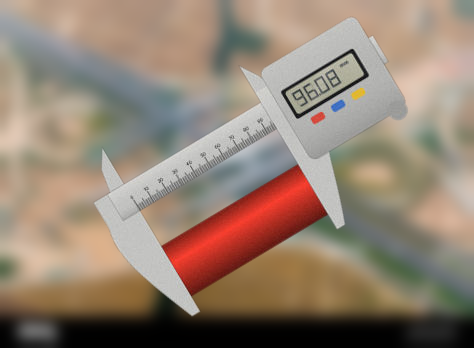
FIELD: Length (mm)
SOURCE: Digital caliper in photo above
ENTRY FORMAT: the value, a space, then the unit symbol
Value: 96.08 mm
